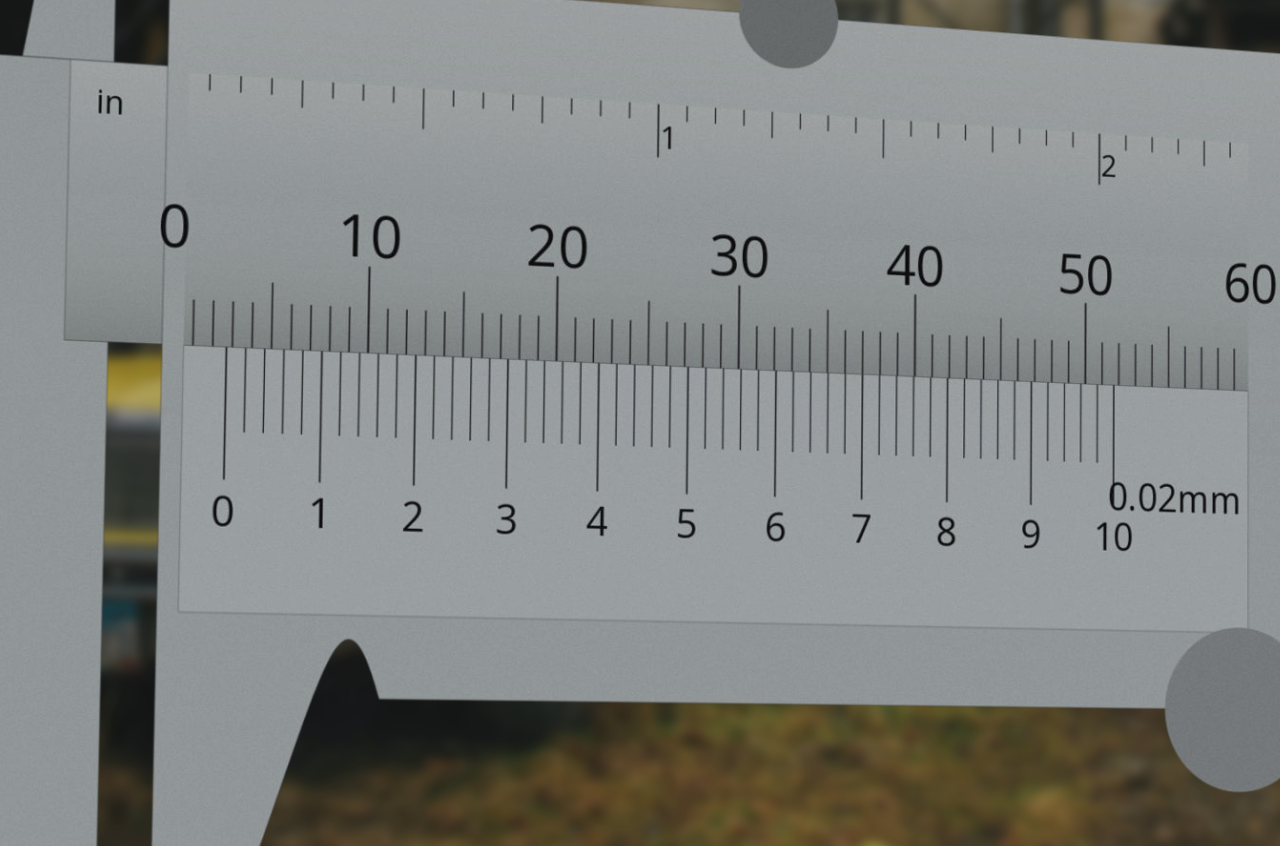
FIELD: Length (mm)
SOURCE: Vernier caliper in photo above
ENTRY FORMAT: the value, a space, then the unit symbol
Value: 2.7 mm
